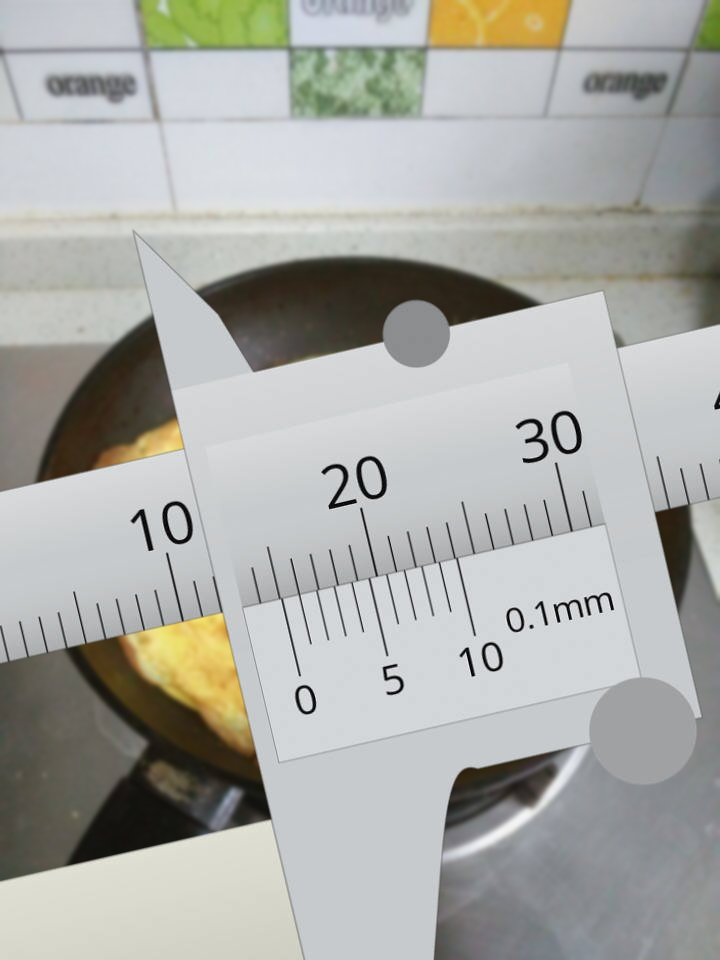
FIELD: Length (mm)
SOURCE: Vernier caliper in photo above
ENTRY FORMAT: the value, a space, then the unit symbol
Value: 15.1 mm
